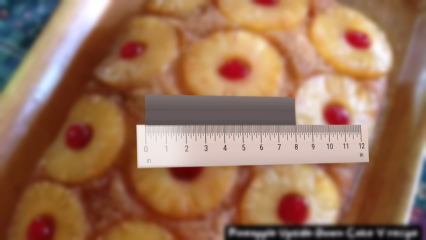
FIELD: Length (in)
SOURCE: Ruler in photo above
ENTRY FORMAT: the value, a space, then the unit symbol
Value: 8 in
